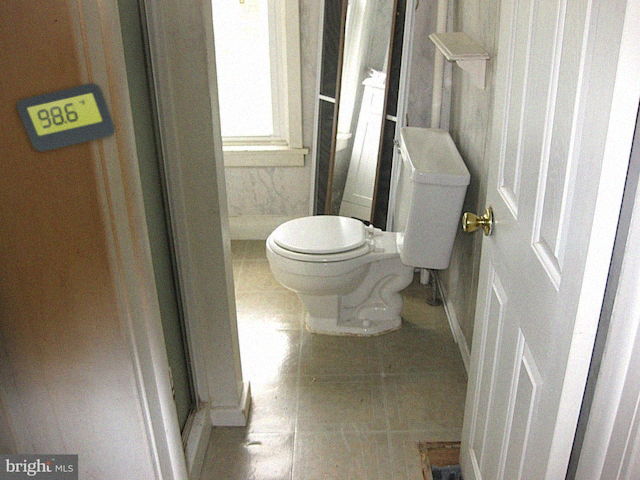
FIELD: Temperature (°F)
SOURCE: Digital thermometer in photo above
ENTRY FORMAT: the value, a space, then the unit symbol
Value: 98.6 °F
